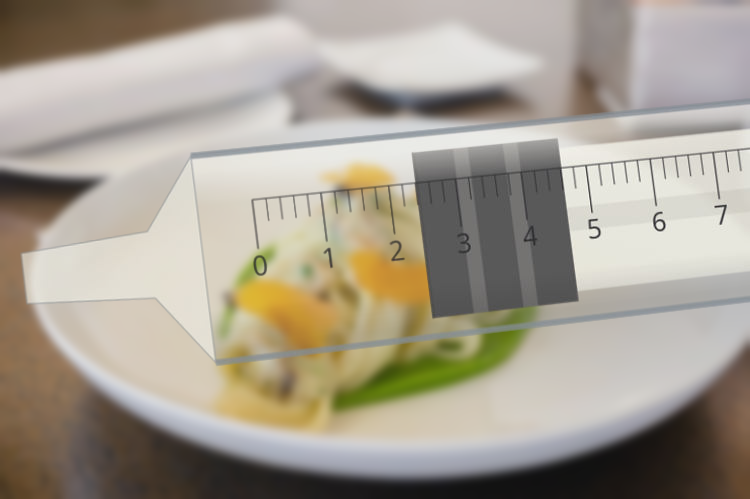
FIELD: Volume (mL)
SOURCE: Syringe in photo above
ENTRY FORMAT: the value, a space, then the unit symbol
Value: 2.4 mL
